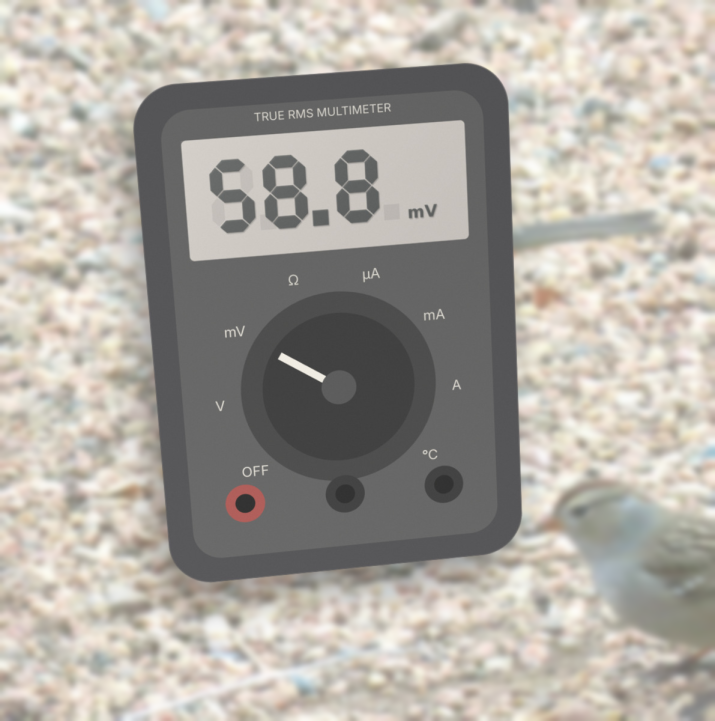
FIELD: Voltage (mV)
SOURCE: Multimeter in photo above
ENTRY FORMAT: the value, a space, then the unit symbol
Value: 58.8 mV
